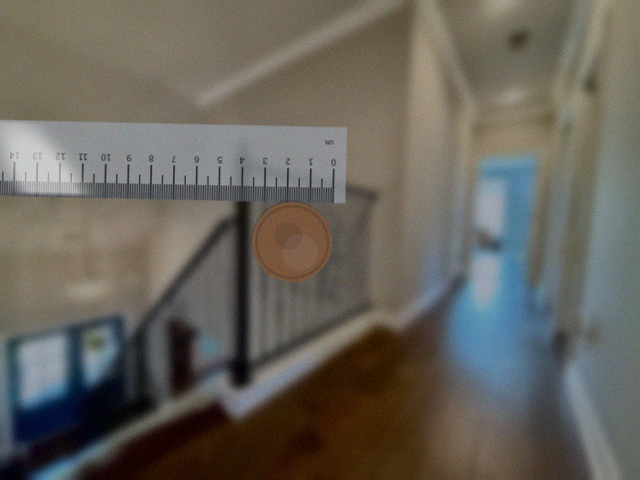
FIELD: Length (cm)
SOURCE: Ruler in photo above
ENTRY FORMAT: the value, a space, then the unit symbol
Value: 3.5 cm
